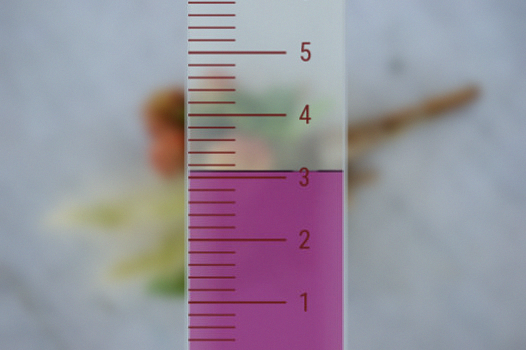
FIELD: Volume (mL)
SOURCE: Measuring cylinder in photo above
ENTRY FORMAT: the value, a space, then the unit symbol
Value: 3.1 mL
